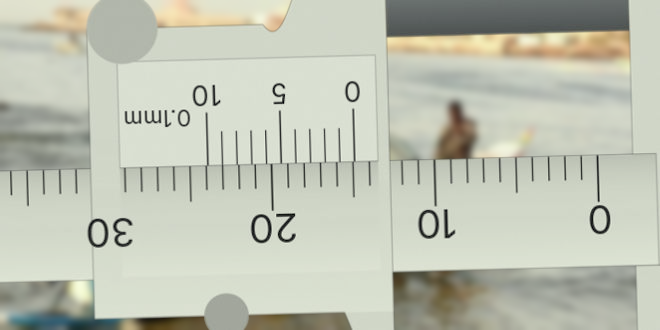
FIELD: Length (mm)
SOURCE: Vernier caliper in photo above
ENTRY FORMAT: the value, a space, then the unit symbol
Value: 14.9 mm
